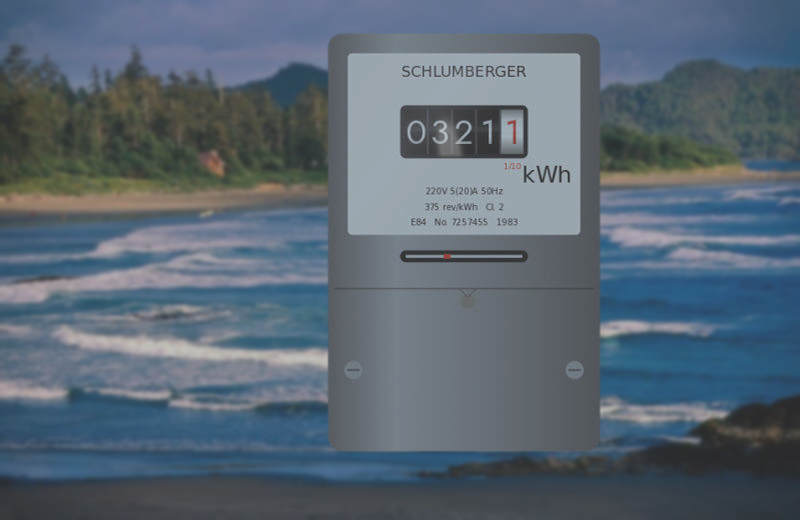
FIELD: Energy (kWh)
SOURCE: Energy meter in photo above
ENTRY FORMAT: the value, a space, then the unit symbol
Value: 321.1 kWh
